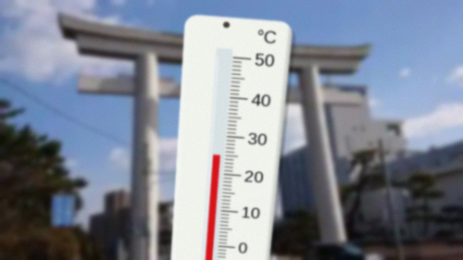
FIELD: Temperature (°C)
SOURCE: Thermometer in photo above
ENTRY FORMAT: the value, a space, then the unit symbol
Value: 25 °C
